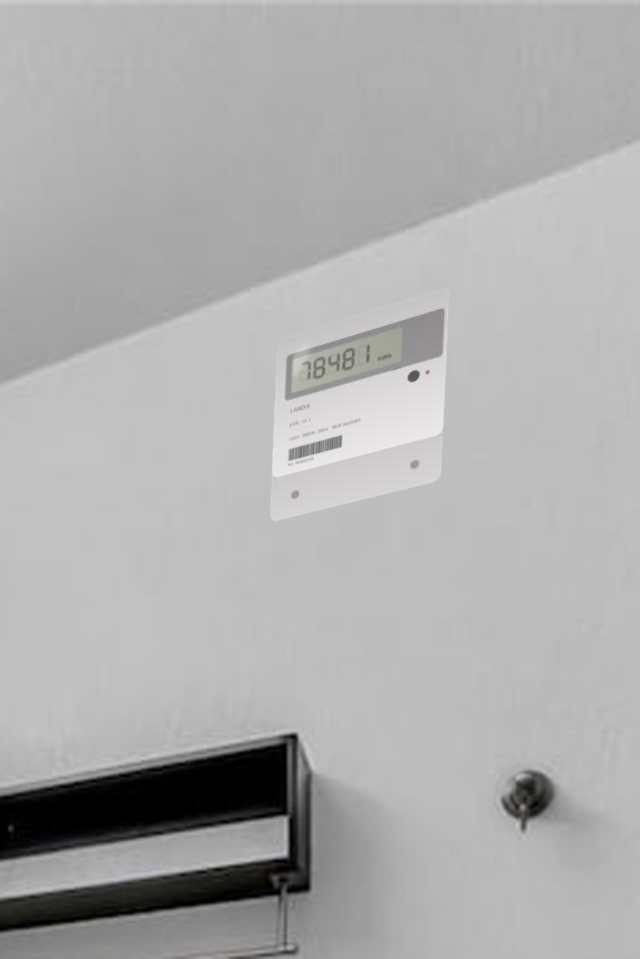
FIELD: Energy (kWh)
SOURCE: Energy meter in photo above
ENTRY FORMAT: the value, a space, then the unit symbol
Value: 78481 kWh
